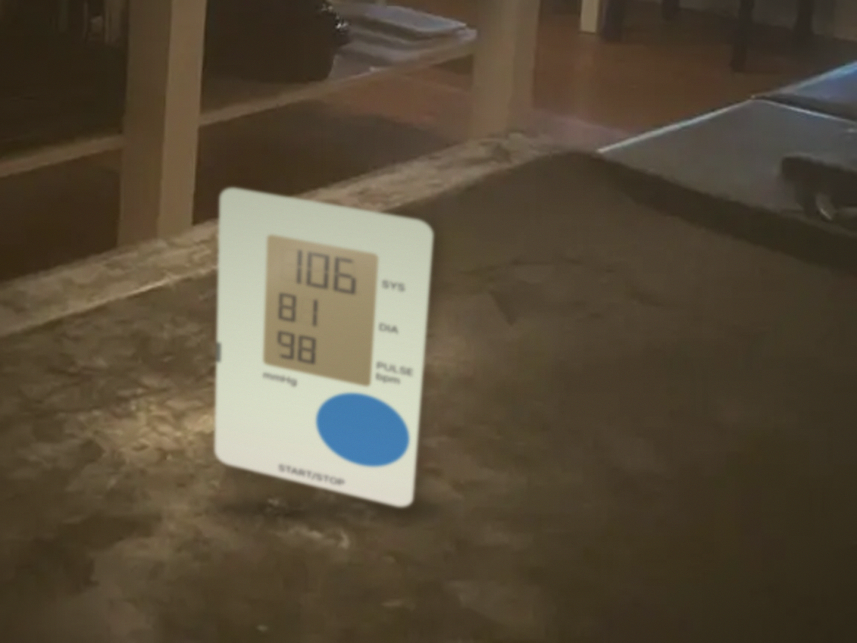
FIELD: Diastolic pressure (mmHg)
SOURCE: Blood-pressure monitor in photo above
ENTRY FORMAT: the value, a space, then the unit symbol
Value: 81 mmHg
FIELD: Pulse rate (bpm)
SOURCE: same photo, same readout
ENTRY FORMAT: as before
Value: 98 bpm
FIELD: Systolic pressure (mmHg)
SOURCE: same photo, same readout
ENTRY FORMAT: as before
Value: 106 mmHg
